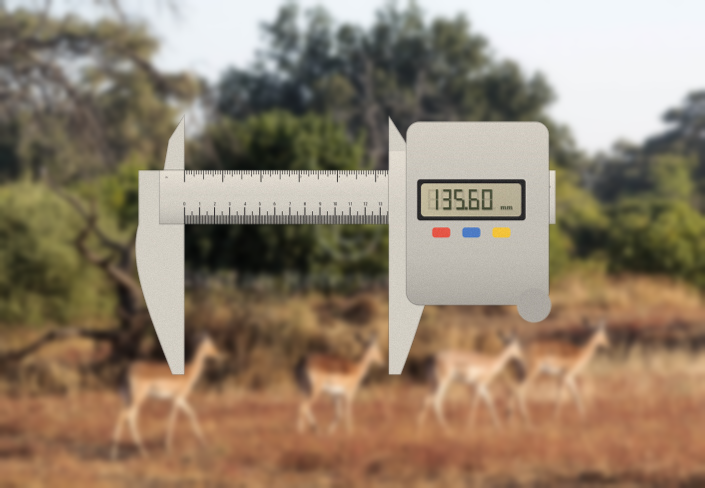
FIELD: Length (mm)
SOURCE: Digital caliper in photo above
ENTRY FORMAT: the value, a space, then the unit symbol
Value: 135.60 mm
